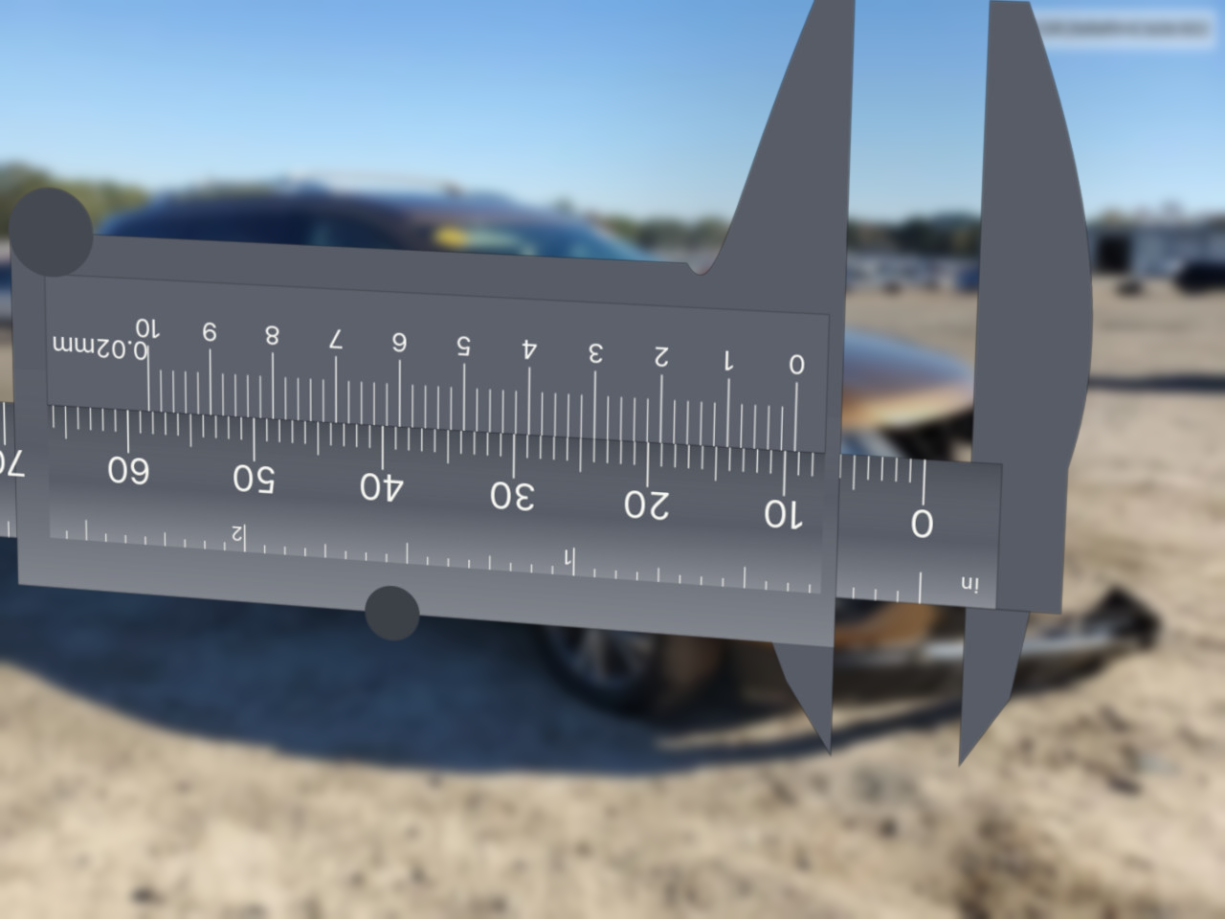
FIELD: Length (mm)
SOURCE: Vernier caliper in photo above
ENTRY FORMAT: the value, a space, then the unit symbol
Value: 9.3 mm
